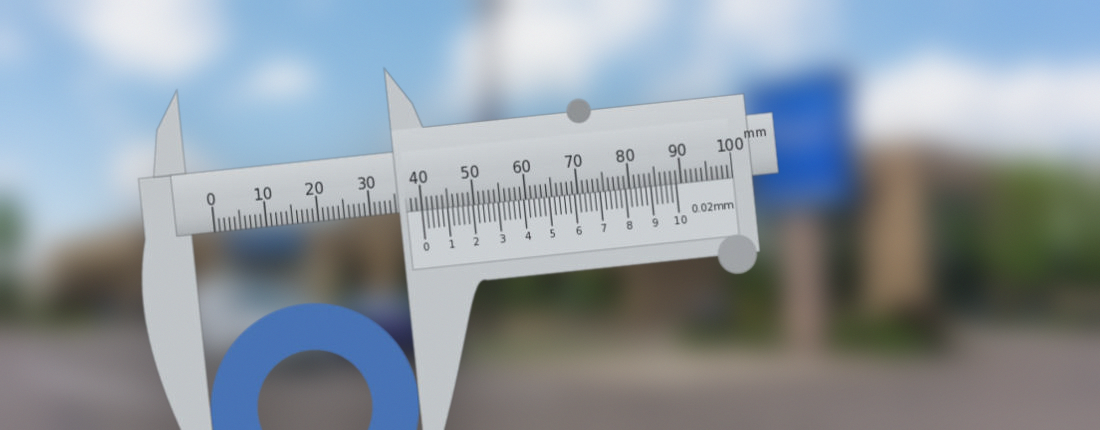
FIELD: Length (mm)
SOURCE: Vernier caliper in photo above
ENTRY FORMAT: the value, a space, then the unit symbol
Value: 40.0 mm
